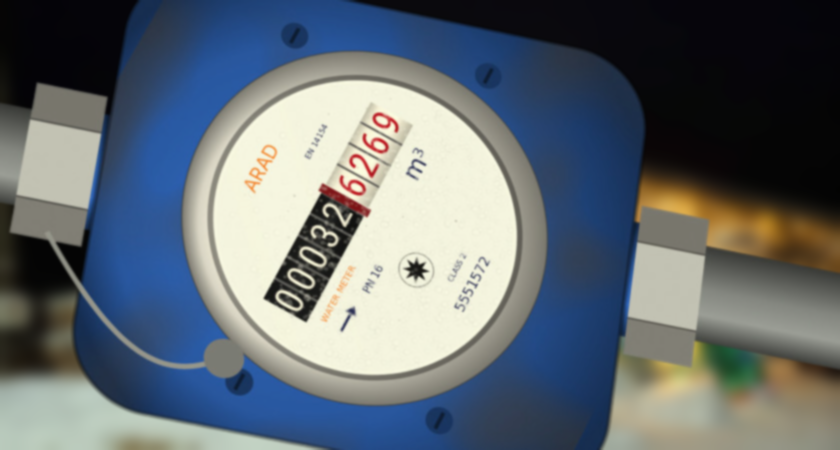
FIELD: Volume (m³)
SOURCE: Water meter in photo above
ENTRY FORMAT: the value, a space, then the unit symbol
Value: 32.6269 m³
